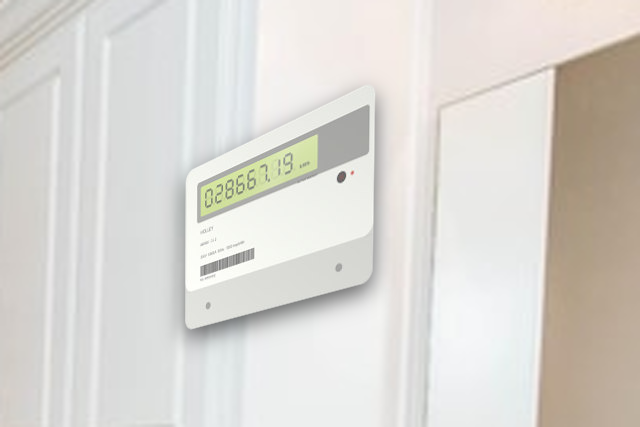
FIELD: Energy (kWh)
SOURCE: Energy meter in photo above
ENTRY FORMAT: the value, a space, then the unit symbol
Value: 28667.19 kWh
